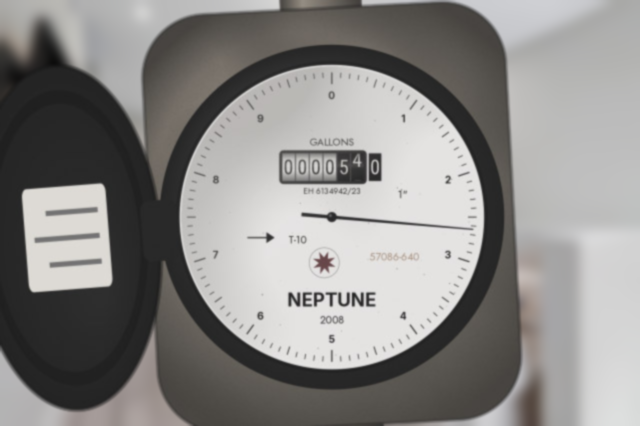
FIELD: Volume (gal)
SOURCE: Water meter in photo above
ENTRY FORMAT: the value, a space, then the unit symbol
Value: 542.6 gal
